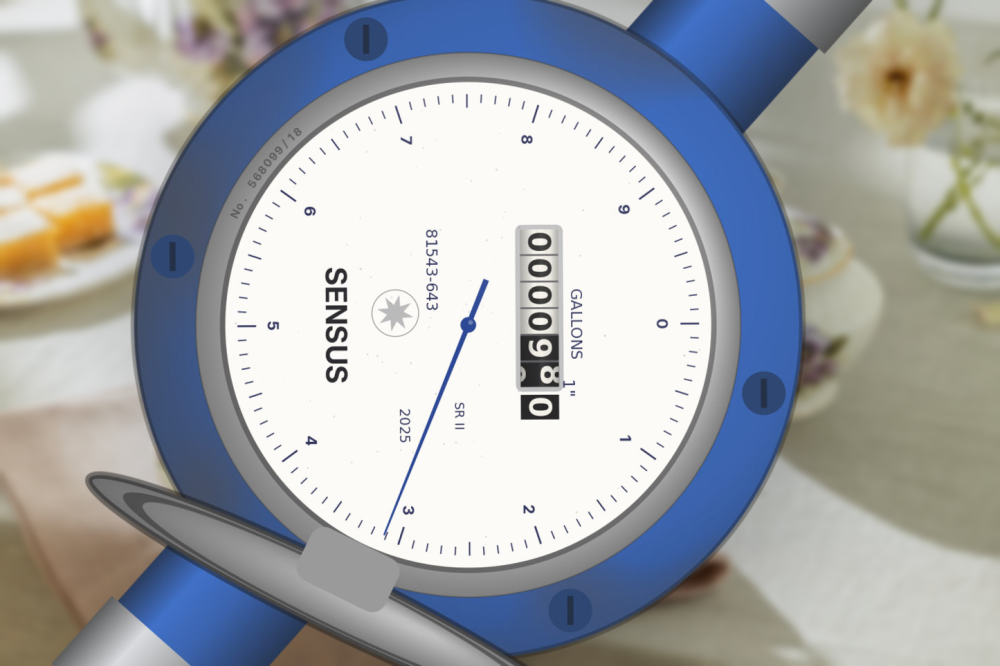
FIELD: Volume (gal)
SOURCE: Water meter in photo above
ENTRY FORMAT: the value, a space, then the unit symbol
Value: 983.1 gal
